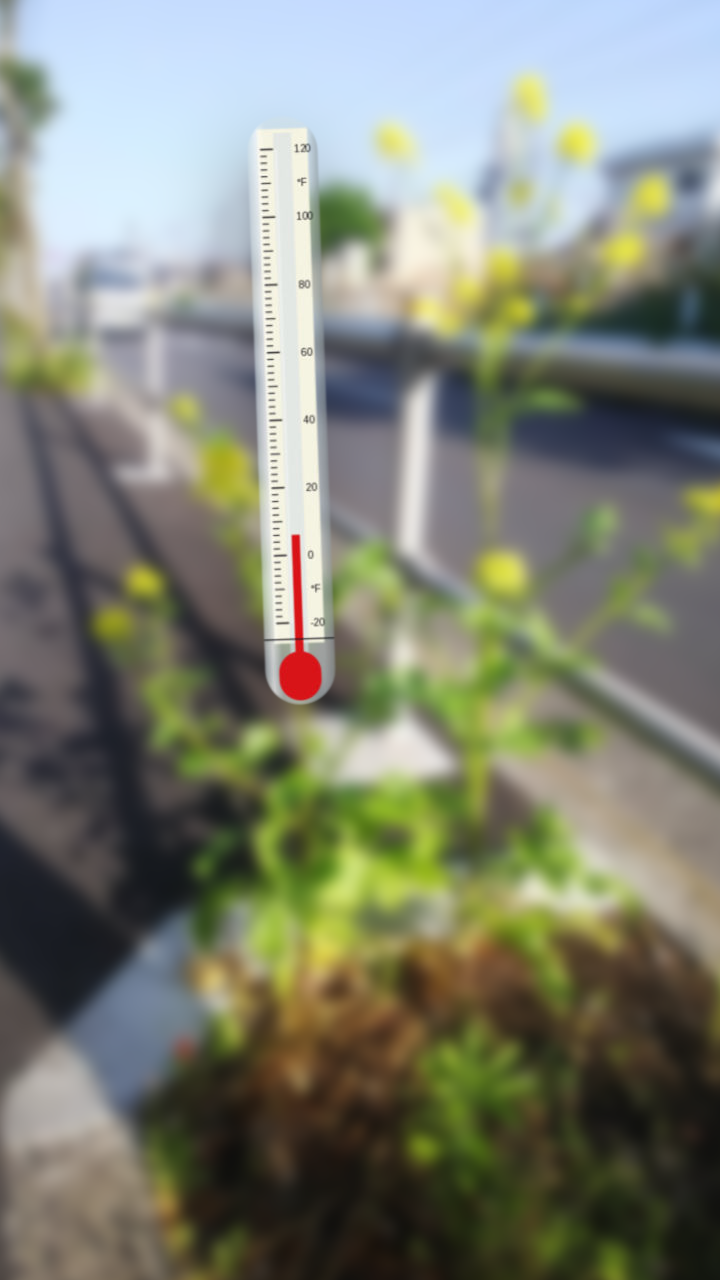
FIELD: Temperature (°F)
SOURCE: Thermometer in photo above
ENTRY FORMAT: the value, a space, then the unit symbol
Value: 6 °F
